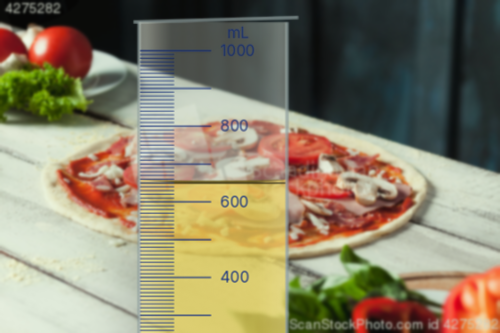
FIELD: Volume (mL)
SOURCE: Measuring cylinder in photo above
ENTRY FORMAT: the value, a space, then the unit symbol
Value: 650 mL
